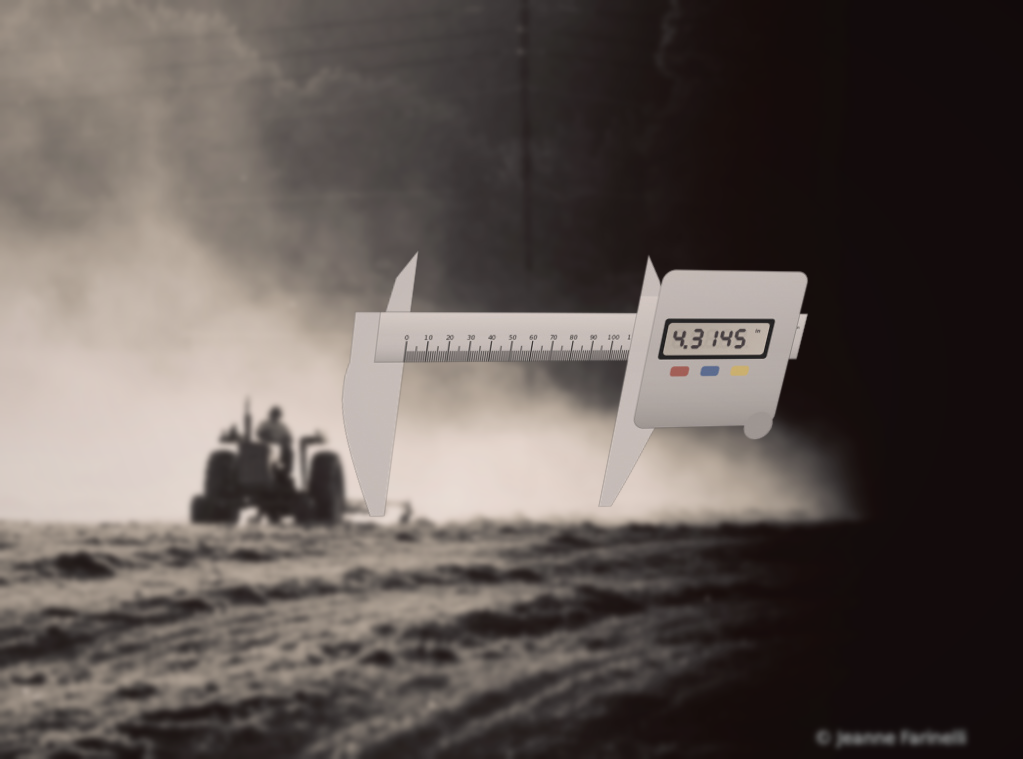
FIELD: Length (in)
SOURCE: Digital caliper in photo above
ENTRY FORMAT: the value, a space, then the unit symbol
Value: 4.3145 in
